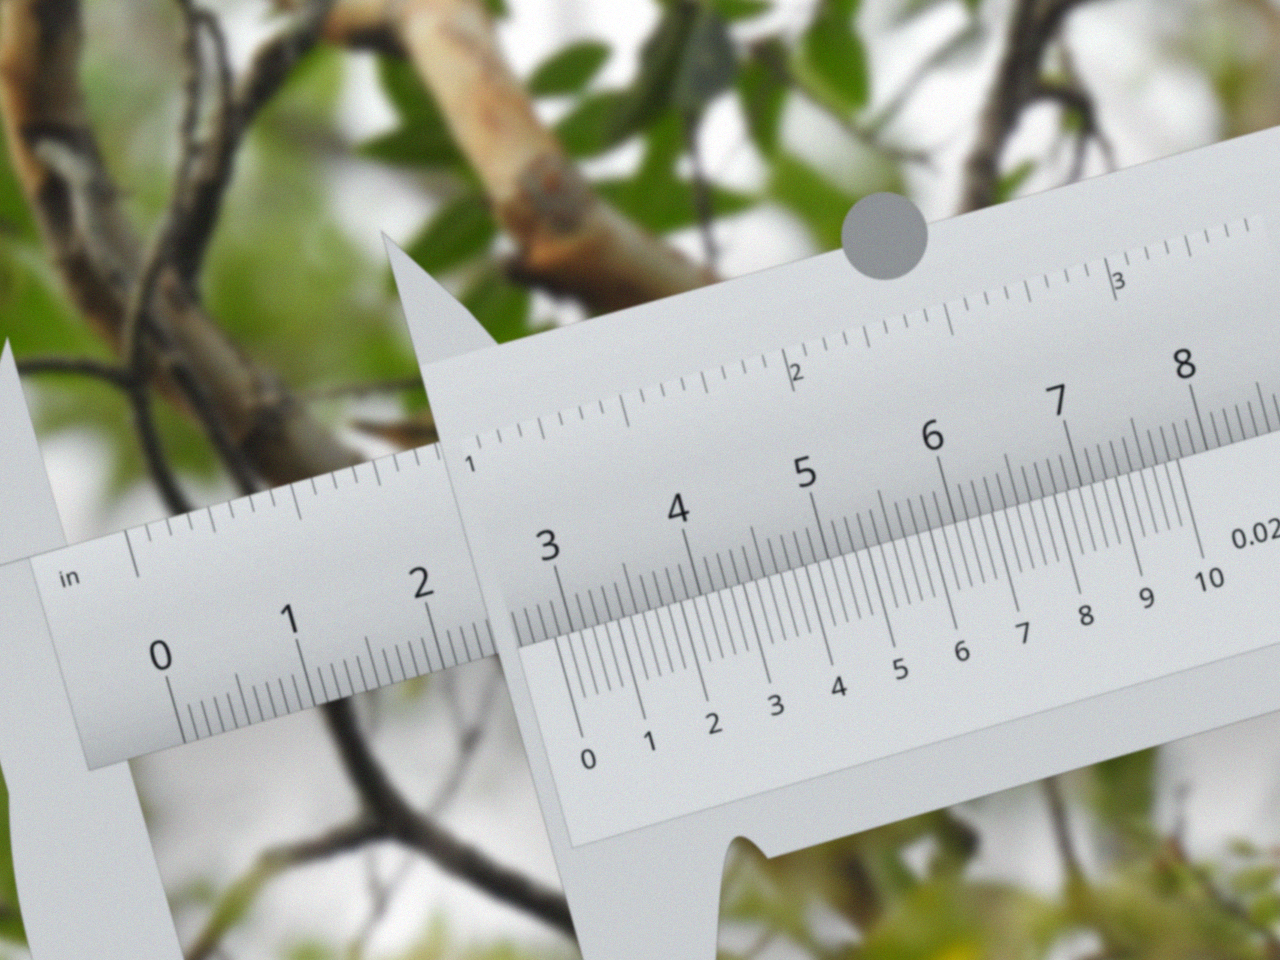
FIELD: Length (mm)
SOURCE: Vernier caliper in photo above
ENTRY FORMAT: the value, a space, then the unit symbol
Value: 28.6 mm
